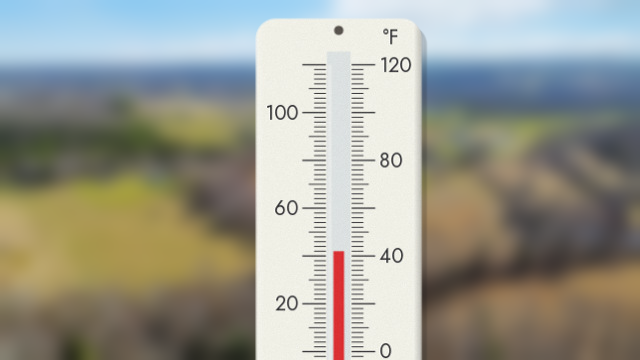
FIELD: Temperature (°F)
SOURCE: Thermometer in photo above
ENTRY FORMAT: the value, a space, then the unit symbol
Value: 42 °F
